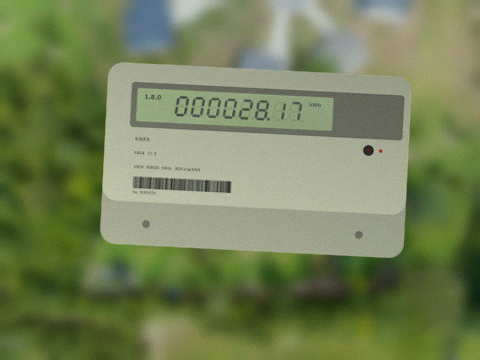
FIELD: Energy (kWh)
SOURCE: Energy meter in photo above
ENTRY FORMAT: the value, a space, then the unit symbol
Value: 28.17 kWh
